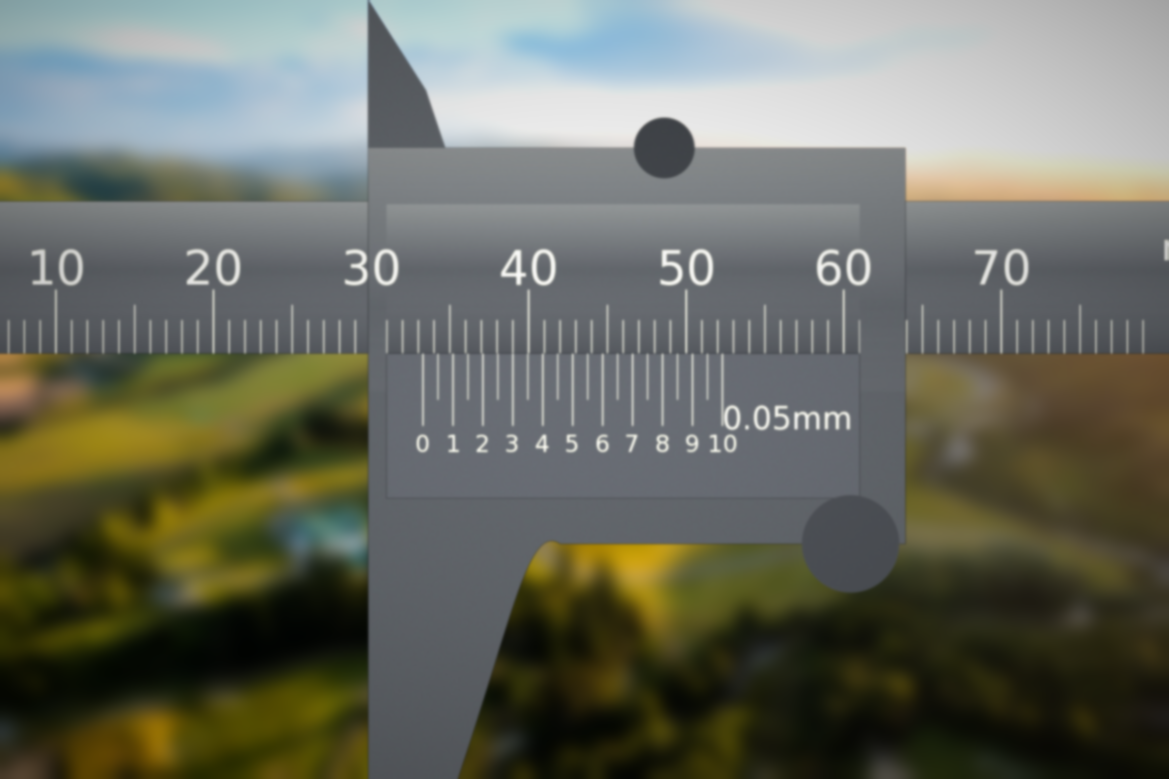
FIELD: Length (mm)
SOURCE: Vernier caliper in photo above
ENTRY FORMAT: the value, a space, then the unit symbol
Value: 33.3 mm
